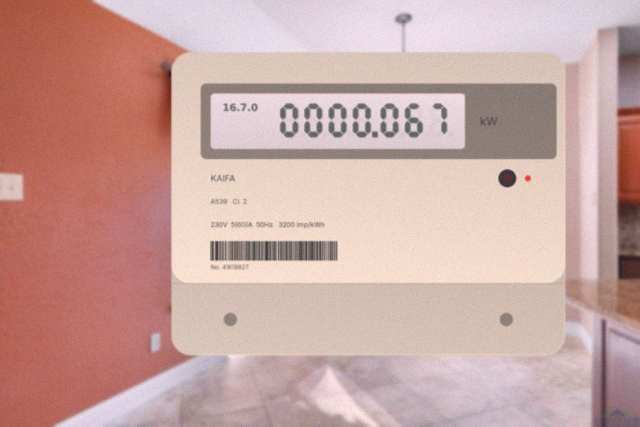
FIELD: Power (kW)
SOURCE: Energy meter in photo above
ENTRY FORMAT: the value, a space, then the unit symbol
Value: 0.067 kW
